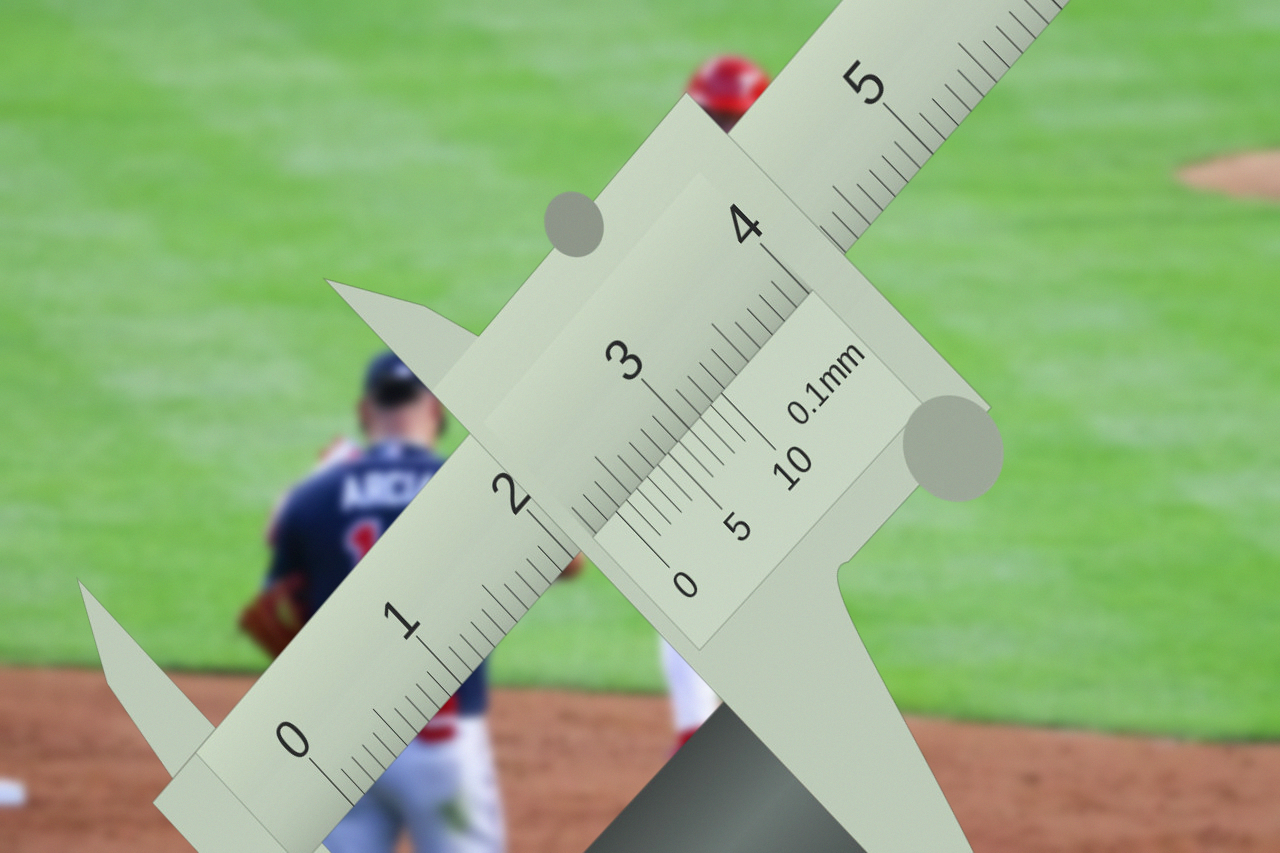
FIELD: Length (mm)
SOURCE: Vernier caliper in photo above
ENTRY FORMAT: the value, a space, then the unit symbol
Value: 23.7 mm
